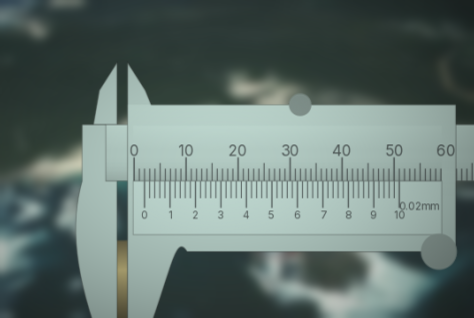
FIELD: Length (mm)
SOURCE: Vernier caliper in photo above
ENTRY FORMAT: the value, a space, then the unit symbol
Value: 2.0 mm
